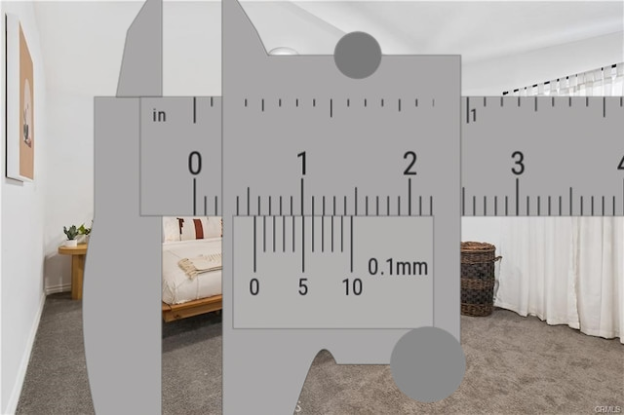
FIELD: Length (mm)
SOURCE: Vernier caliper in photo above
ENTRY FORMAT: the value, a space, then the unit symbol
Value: 5.6 mm
